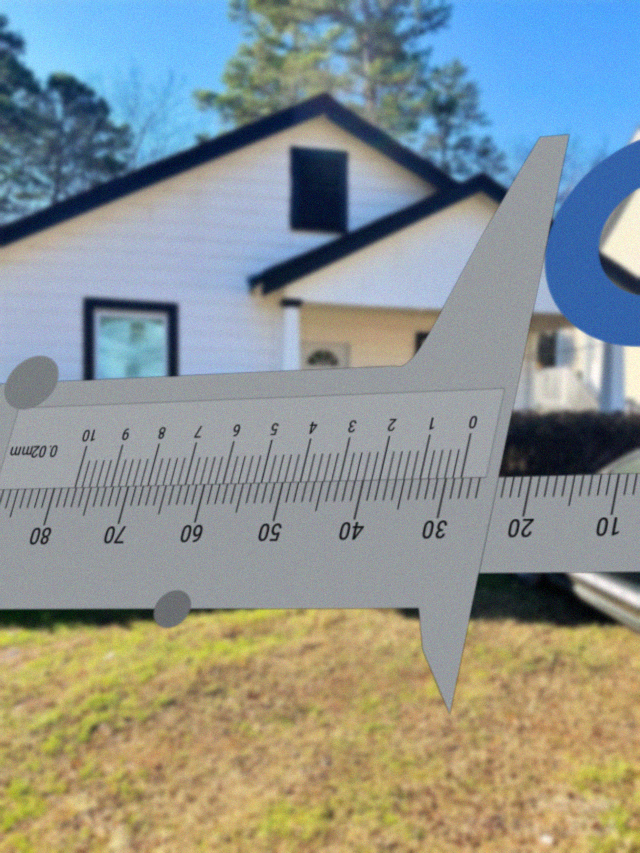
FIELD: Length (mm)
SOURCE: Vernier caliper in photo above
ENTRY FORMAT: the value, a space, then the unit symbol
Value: 28.2 mm
